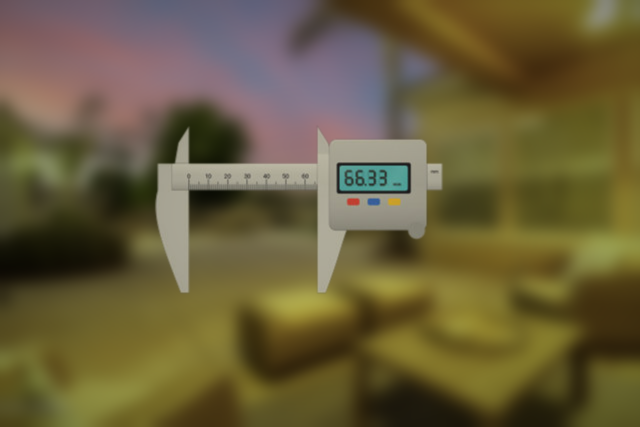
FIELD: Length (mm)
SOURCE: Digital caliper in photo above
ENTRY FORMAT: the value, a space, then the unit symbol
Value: 66.33 mm
